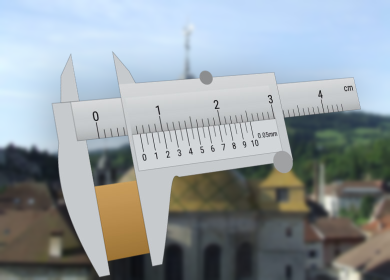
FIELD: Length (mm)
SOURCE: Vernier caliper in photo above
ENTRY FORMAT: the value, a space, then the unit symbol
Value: 6.4 mm
